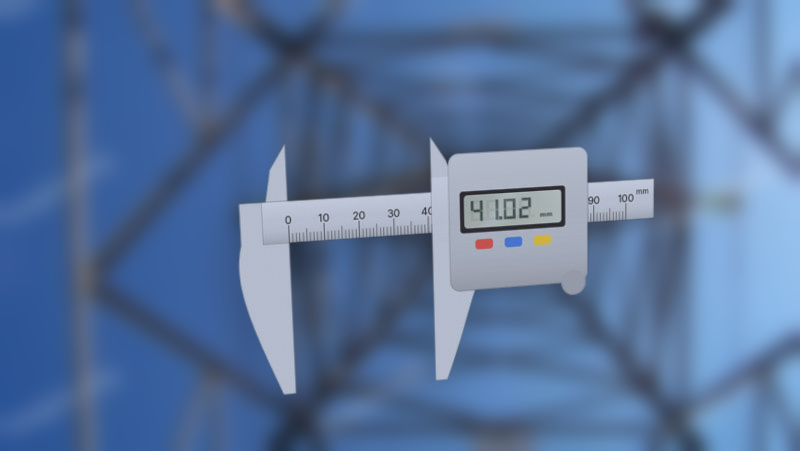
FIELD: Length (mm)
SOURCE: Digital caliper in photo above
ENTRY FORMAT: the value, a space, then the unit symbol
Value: 41.02 mm
